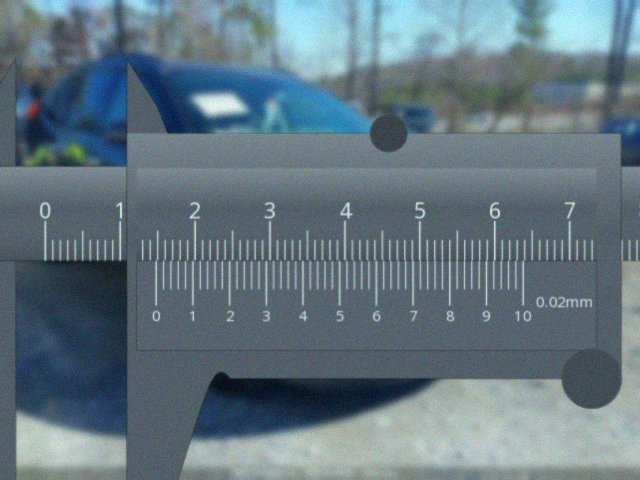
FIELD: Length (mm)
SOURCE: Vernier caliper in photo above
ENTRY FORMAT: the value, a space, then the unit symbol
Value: 14.8 mm
